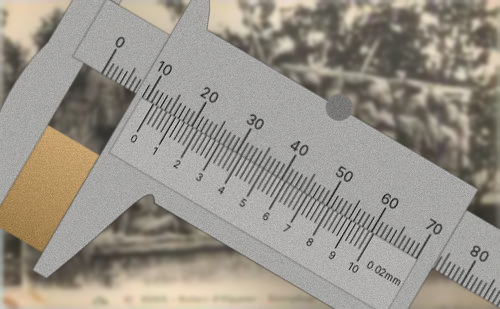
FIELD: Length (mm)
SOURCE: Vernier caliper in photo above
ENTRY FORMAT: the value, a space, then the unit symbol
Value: 11.5 mm
